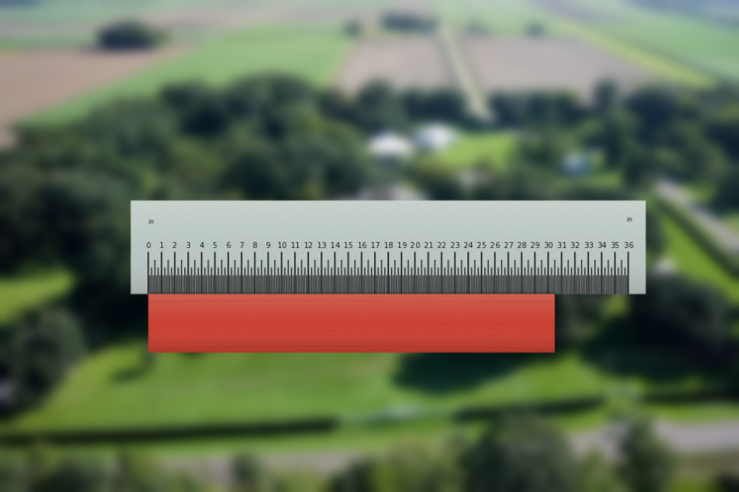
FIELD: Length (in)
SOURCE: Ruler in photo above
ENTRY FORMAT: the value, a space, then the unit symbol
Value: 30.5 in
